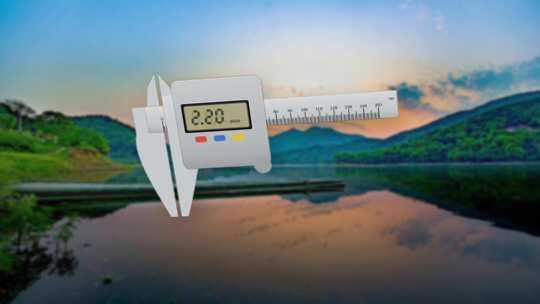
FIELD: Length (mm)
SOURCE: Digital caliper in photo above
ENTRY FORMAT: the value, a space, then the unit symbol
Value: 2.20 mm
